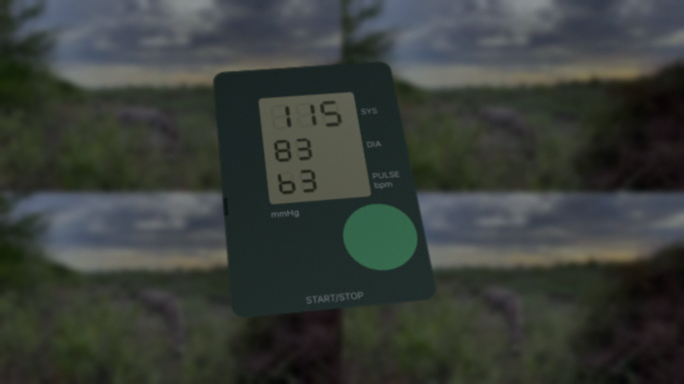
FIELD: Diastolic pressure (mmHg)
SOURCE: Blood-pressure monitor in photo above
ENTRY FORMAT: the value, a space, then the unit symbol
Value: 83 mmHg
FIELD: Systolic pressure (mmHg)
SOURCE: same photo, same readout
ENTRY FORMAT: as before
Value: 115 mmHg
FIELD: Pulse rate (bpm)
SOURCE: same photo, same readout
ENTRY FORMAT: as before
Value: 63 bpm
